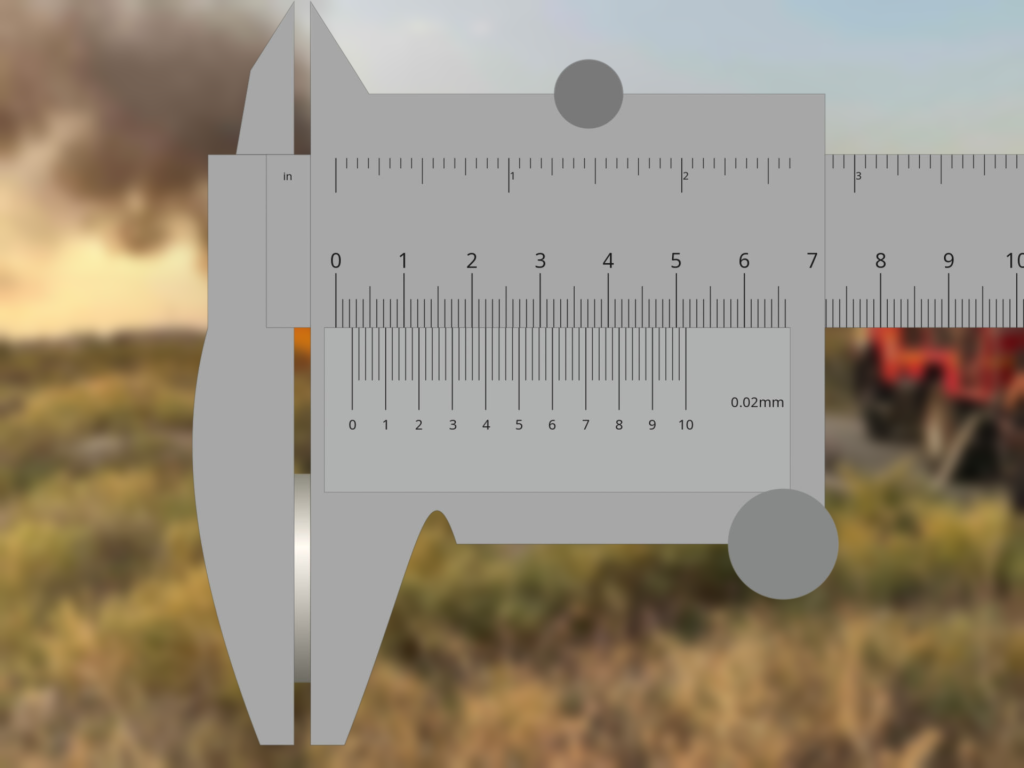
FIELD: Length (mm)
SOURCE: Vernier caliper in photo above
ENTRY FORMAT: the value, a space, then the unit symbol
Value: 2.4 mm
